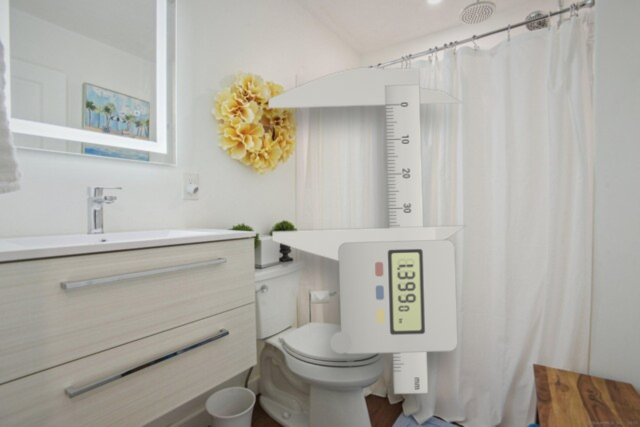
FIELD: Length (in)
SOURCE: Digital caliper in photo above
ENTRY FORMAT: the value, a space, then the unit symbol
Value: 1.3990 in
